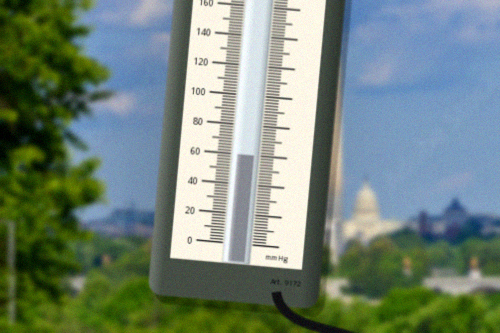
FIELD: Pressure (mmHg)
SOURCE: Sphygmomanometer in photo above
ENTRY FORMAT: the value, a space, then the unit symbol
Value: 60 mmHg
